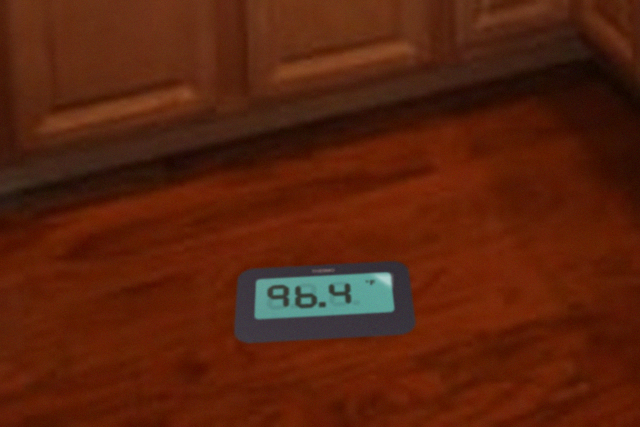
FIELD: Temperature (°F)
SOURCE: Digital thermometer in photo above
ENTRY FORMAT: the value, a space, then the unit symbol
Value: 96.4 °F
